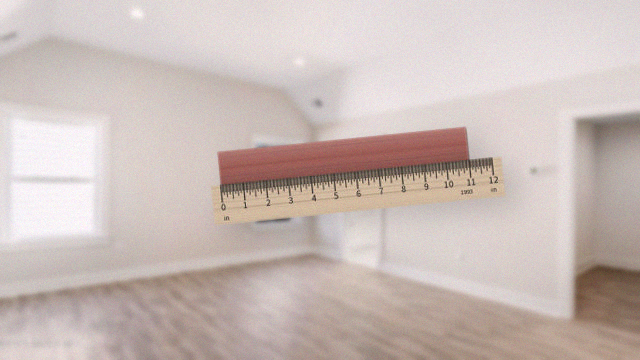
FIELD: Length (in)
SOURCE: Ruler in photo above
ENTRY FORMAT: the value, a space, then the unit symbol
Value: 11 in
